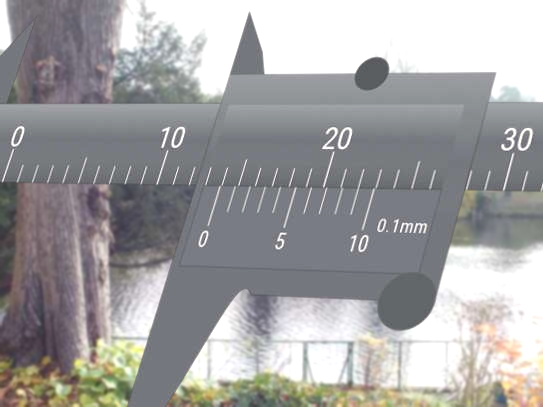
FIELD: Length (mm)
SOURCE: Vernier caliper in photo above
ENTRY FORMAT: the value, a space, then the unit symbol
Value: 13.9 mm
